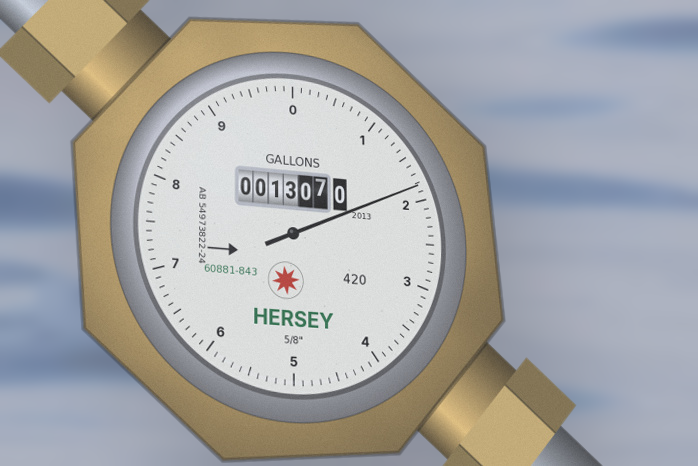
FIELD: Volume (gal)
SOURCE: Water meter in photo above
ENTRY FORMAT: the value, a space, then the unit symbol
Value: 13071.8 gal
